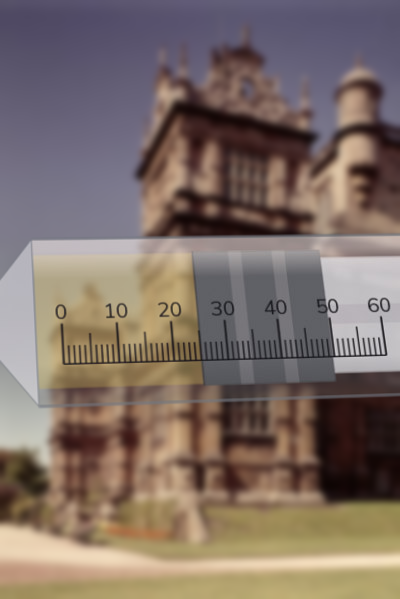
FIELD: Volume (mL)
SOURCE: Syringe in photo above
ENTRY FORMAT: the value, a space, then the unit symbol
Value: 25 mL
